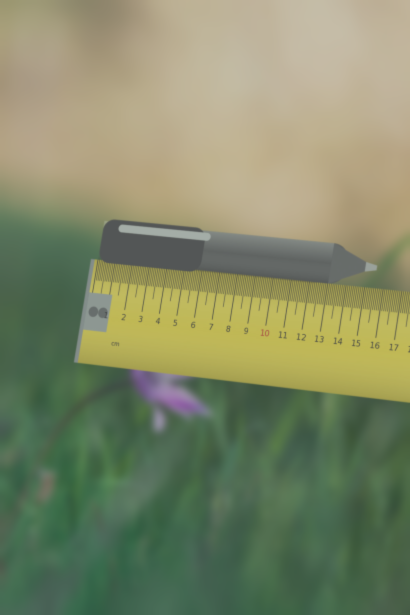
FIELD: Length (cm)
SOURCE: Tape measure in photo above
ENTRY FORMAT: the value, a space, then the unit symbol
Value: 15.5 cm
